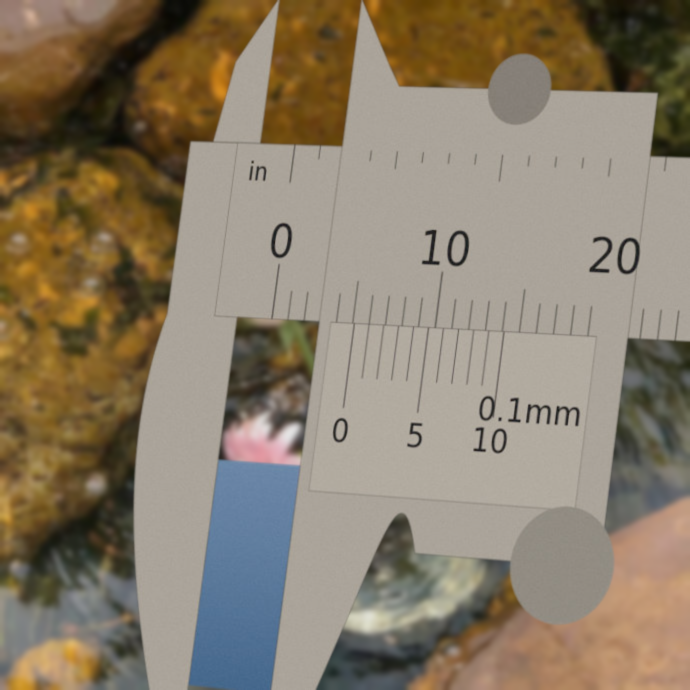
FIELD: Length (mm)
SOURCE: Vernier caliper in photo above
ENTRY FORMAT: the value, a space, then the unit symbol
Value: 5.1 mm
